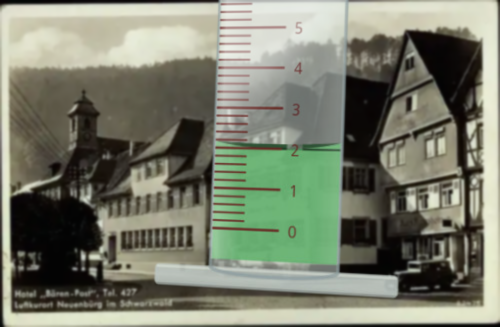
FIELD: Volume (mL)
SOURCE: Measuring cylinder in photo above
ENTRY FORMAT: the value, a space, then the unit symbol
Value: 2 mL
